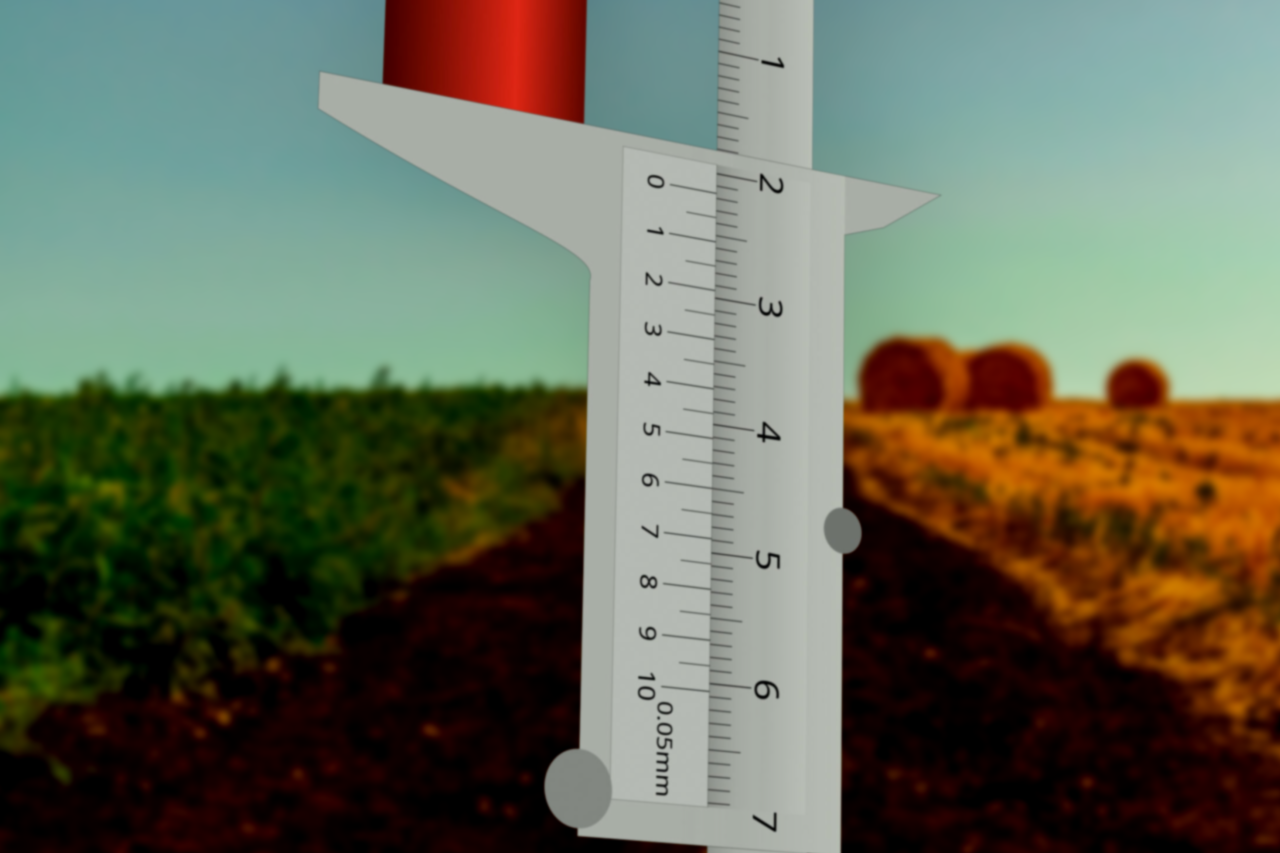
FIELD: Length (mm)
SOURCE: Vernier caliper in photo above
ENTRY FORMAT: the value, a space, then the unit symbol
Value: 21.6 mm
